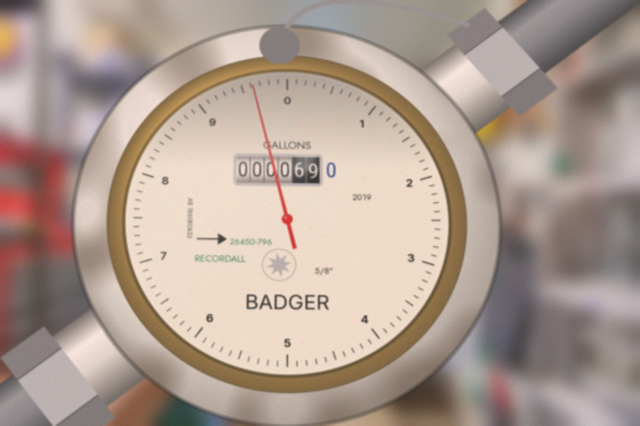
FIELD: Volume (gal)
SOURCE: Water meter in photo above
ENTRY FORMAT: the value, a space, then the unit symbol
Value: 689.6 gal
